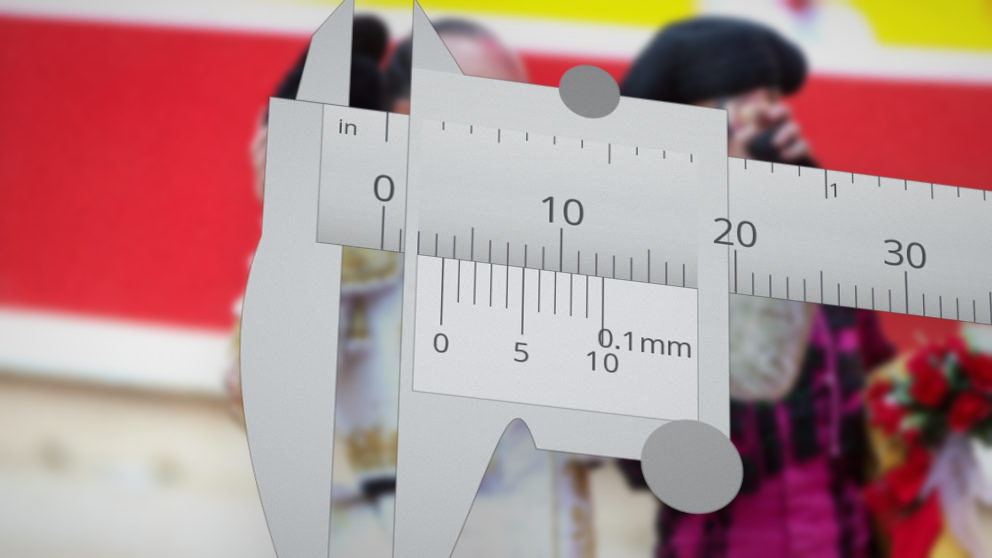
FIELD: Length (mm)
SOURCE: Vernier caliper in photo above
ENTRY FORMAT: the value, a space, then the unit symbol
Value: 3.4 mm
